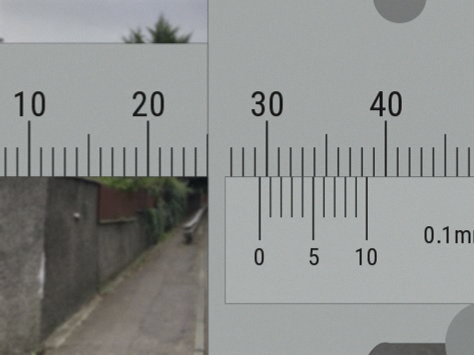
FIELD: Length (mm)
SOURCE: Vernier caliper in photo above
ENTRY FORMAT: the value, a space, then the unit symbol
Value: 29.4 mm
